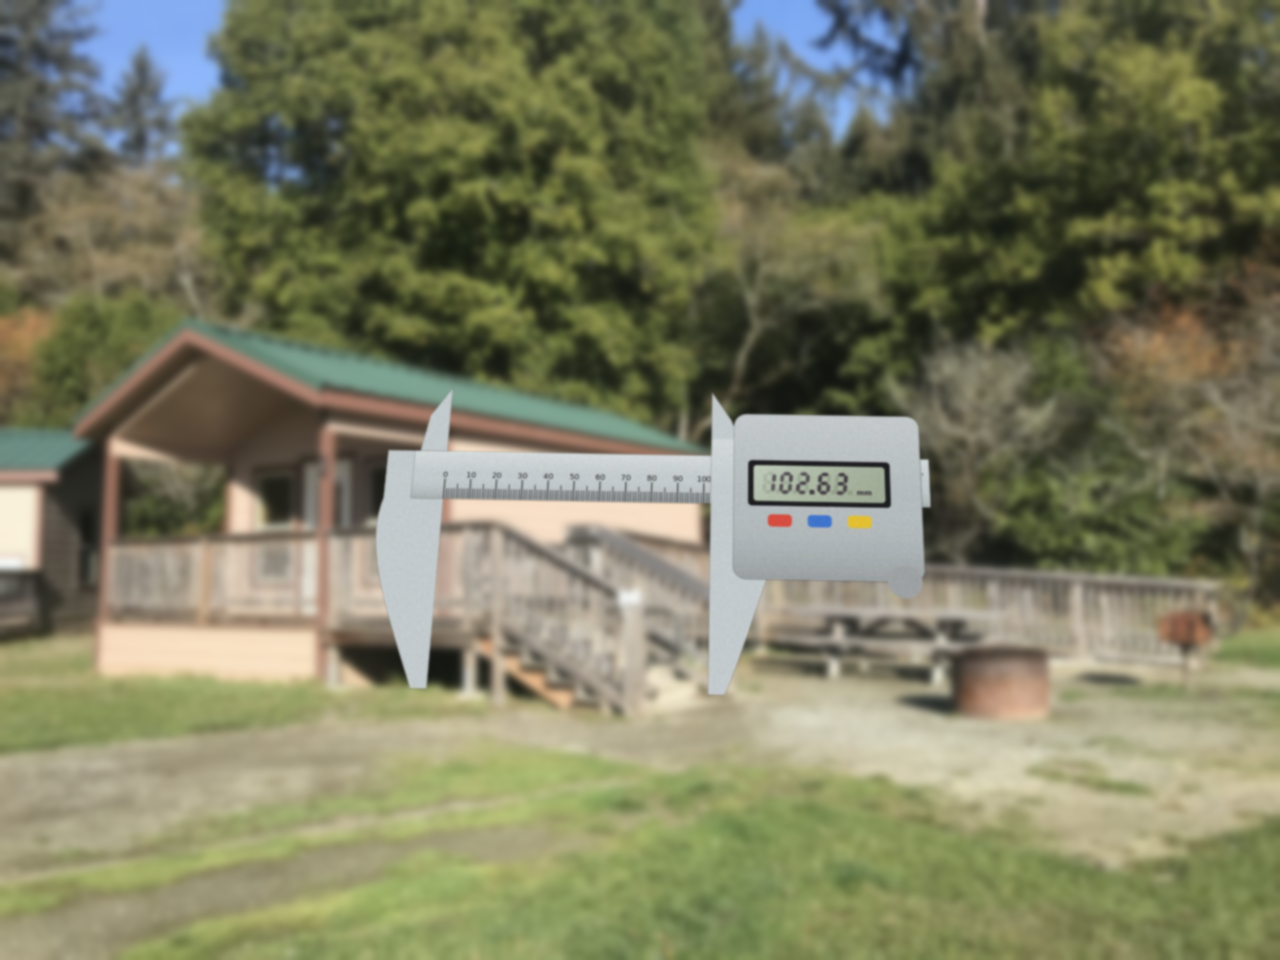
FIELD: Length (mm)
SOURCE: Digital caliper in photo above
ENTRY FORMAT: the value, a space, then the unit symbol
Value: 102.63 mm
